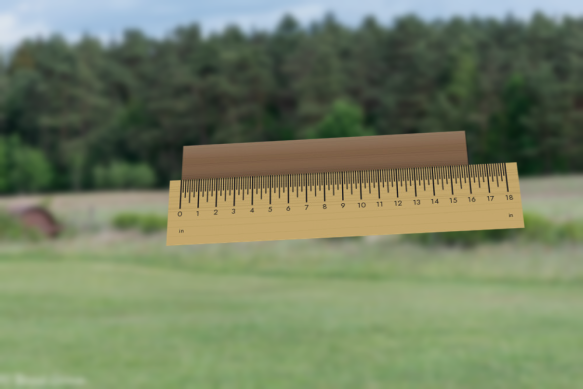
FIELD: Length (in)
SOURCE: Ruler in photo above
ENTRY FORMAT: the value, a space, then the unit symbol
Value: 16 in
